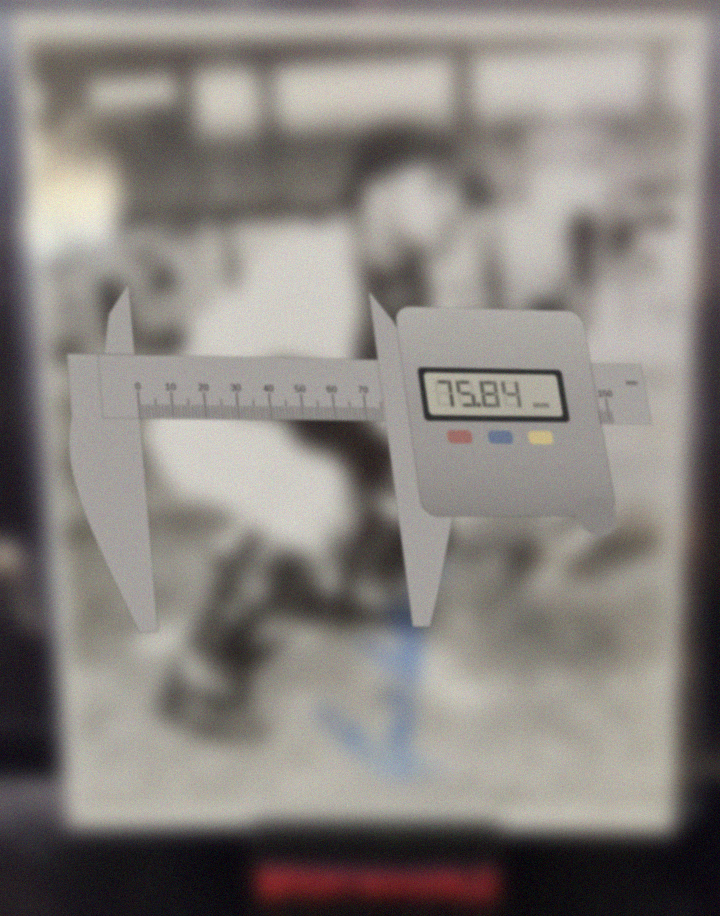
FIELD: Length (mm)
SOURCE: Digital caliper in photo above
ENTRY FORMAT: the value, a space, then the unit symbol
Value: 75.84 mm
